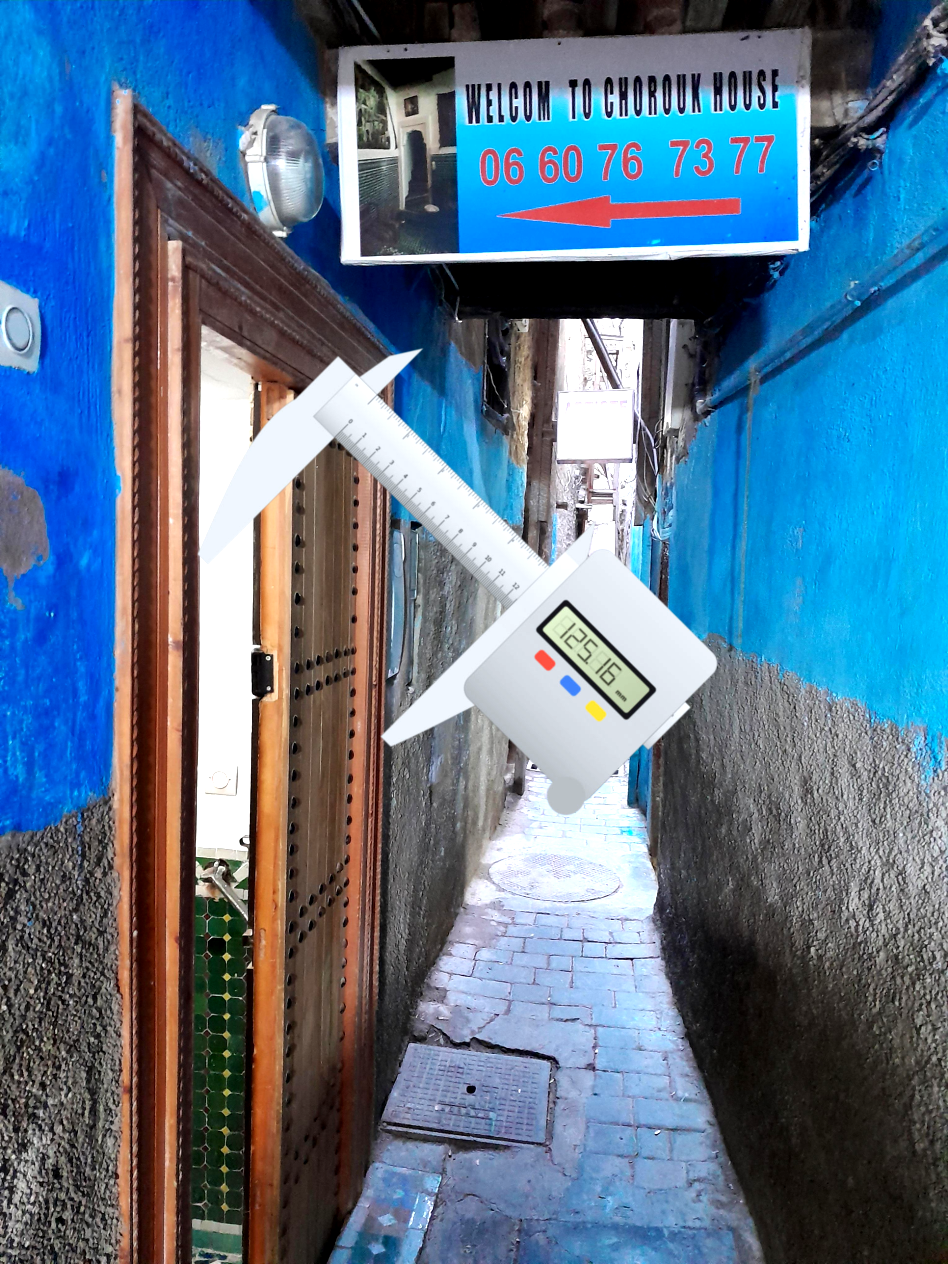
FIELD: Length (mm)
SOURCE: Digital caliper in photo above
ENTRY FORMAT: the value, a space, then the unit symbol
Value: 125.16 mm
